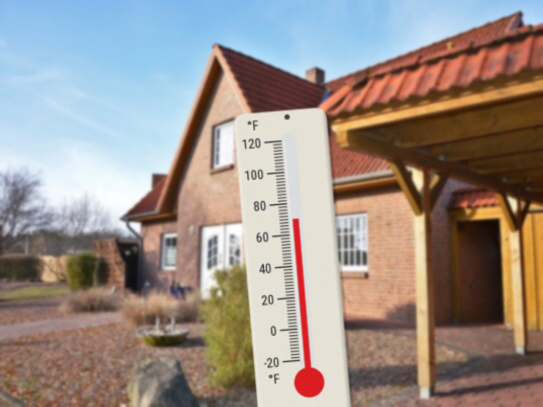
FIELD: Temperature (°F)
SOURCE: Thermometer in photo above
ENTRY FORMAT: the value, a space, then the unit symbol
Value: 70 °F
